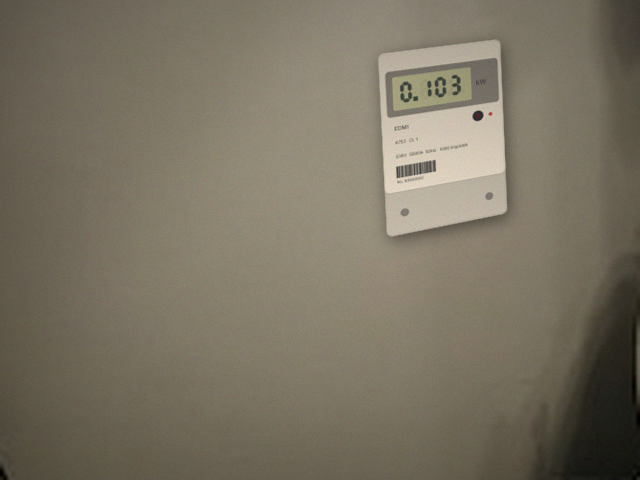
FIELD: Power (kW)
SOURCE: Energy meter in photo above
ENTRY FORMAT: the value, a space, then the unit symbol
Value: 0.103 kW
